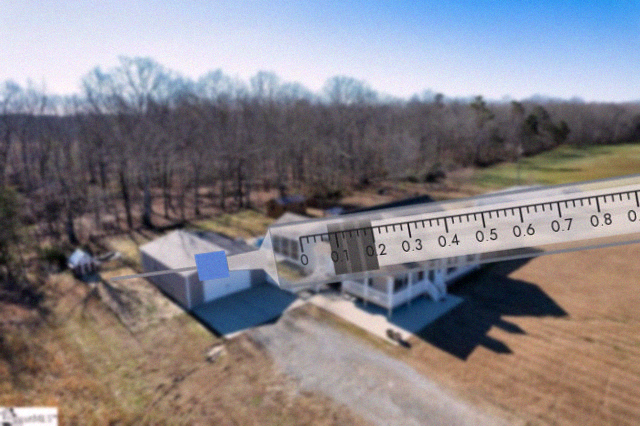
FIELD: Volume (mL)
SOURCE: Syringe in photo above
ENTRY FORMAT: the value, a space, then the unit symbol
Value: 0.08 mL
